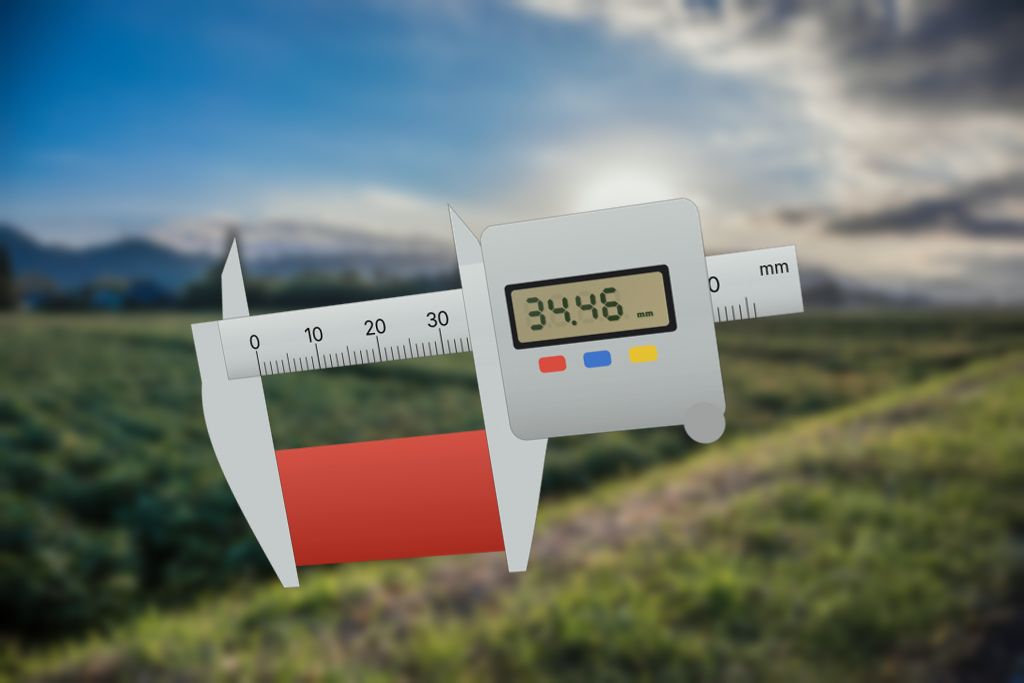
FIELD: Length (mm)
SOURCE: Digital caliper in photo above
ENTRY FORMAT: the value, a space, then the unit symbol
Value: 34.46 mm
